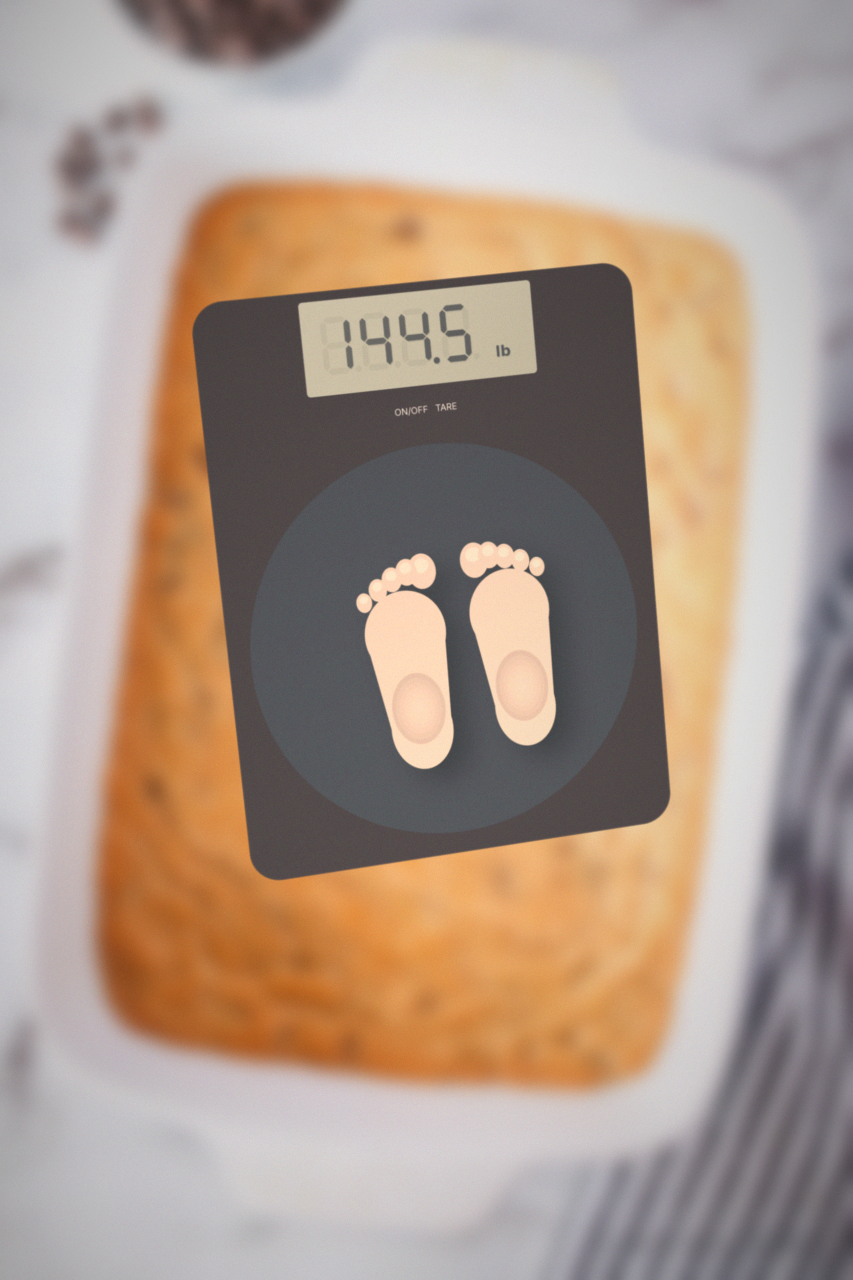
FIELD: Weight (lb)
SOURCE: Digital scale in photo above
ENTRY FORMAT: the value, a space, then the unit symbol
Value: 144.5 lb
